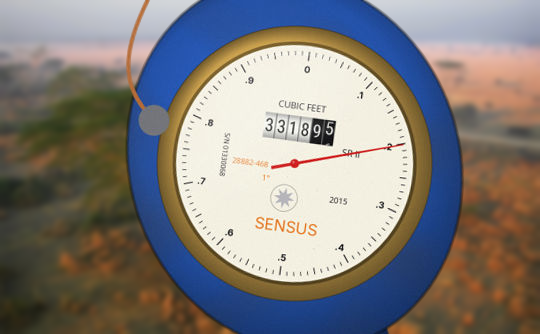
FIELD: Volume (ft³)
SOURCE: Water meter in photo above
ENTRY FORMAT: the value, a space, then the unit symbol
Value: 331895.20 ft³
